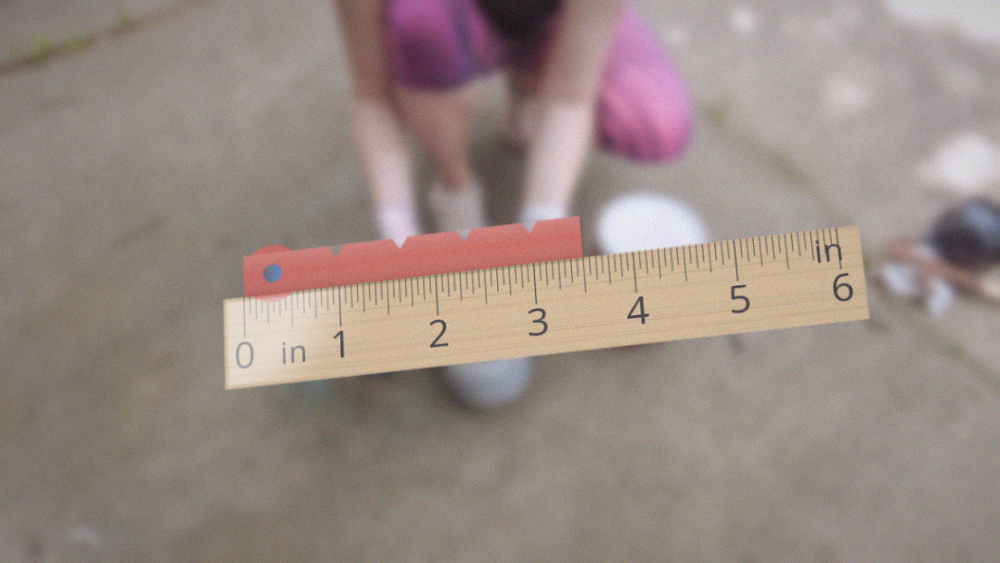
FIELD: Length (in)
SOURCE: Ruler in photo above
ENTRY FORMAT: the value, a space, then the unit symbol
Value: 3.5 in
